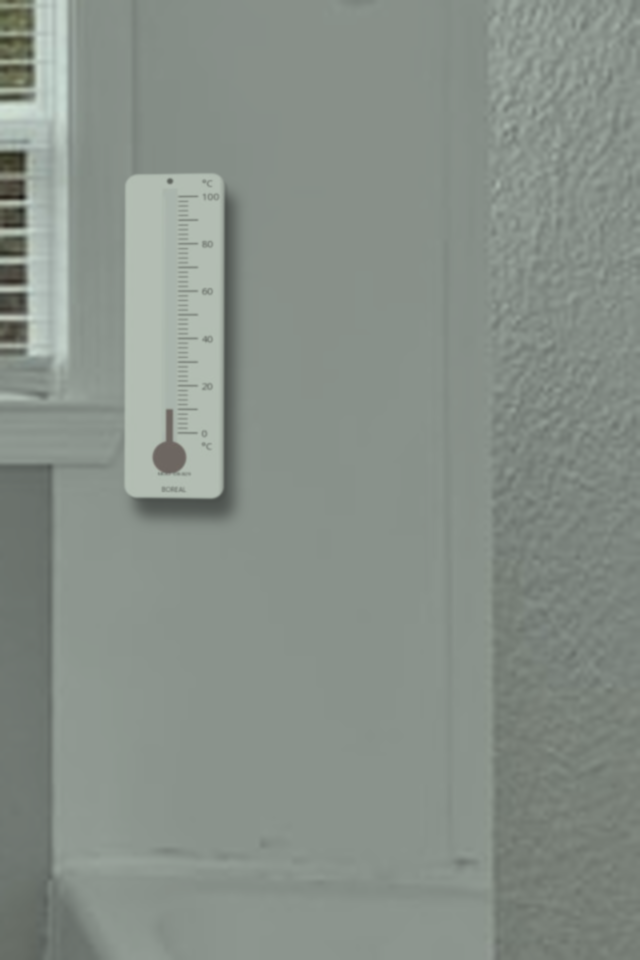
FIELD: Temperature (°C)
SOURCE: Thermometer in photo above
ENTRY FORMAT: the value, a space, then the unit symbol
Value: 10 °C
